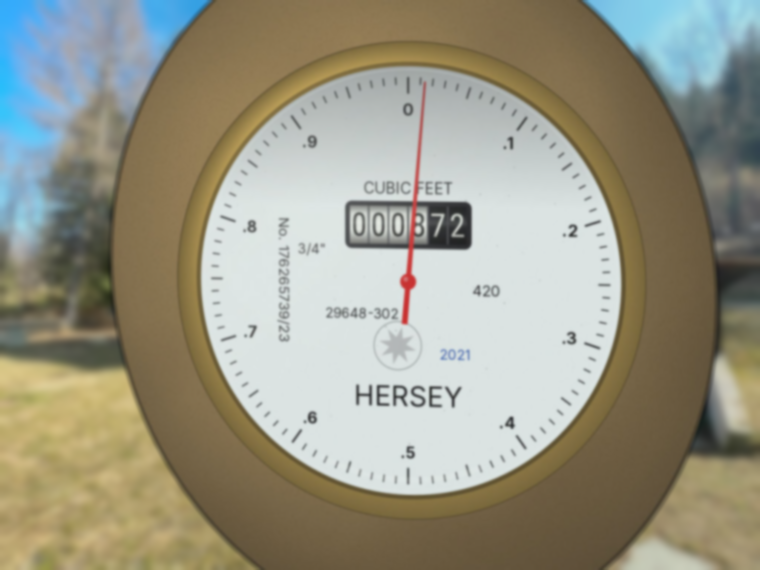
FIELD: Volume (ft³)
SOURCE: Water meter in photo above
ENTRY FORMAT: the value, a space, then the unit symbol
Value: 872.01 ft³
